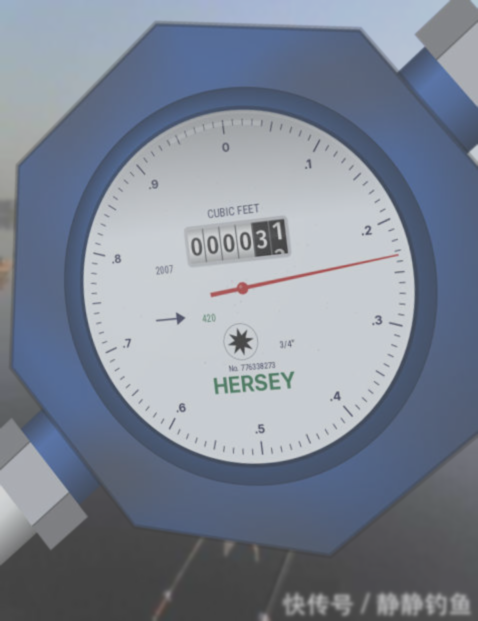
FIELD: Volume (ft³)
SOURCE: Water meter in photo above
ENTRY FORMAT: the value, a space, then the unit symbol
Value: 31.23 ft³
